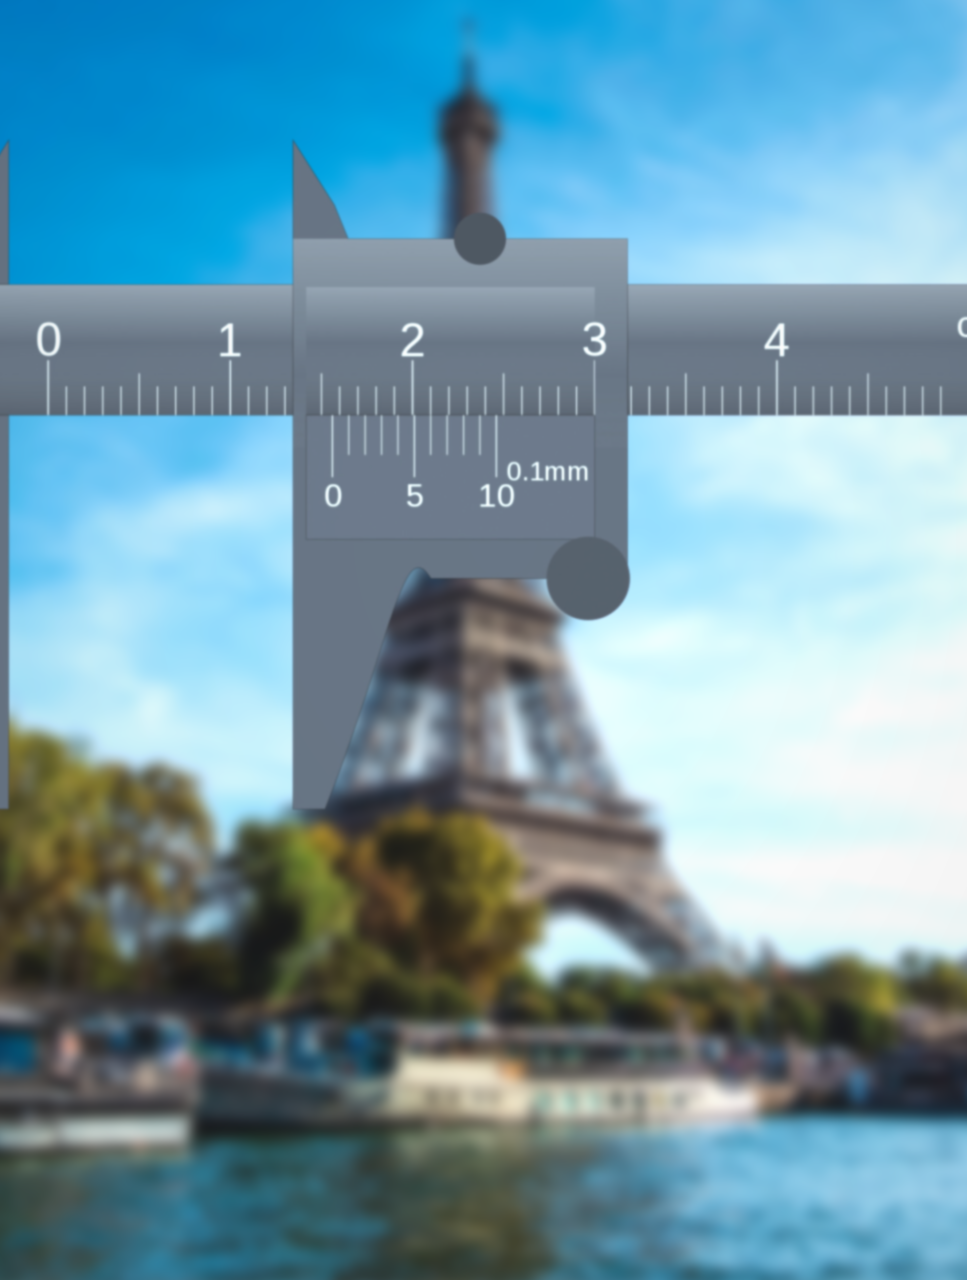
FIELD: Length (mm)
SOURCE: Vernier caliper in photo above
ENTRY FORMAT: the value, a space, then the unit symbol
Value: 15.6 mm
